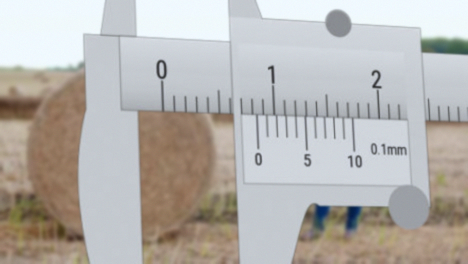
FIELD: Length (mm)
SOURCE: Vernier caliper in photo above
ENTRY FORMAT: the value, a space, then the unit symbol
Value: 8.4 mm
